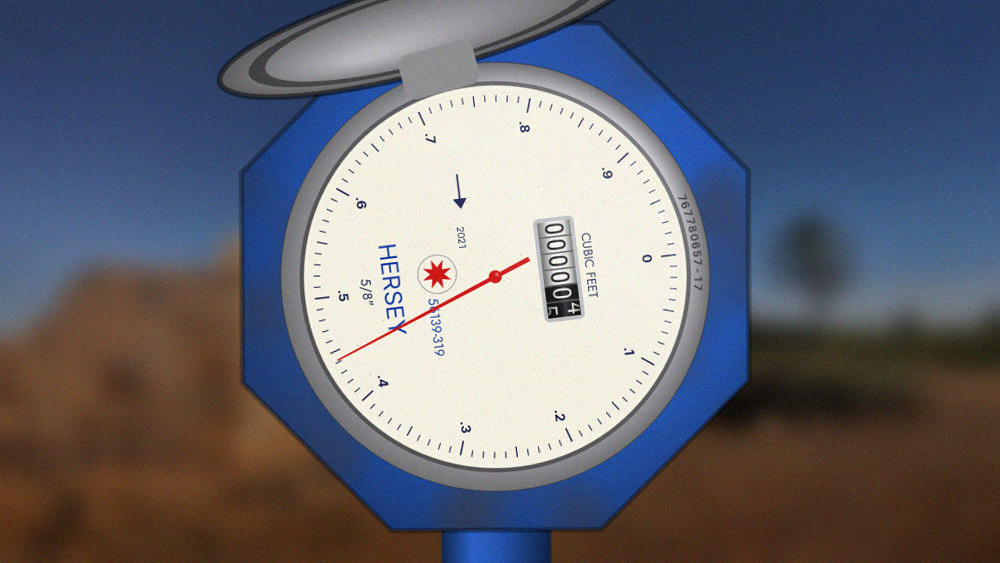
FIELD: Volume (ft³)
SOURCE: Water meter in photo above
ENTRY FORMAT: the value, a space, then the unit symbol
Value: 4.44 ft³
